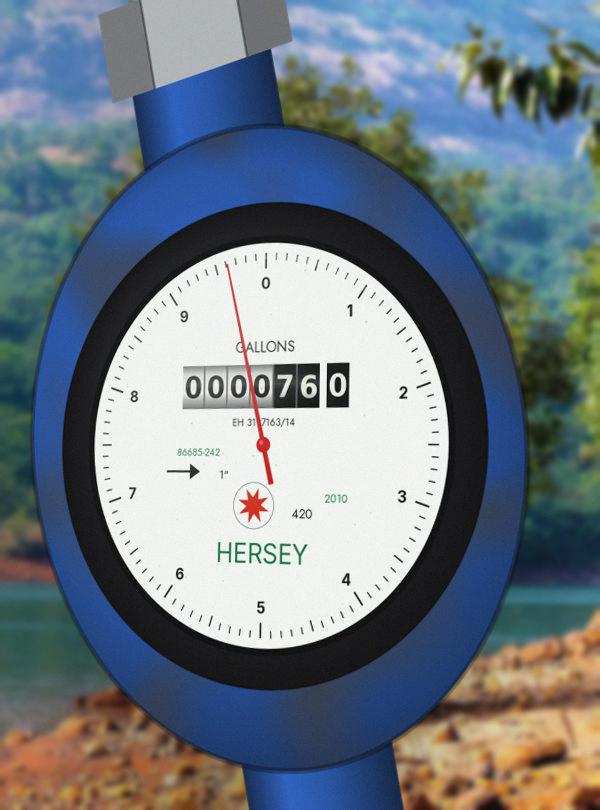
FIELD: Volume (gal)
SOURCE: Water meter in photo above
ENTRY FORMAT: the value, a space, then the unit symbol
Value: 759.6 gal
